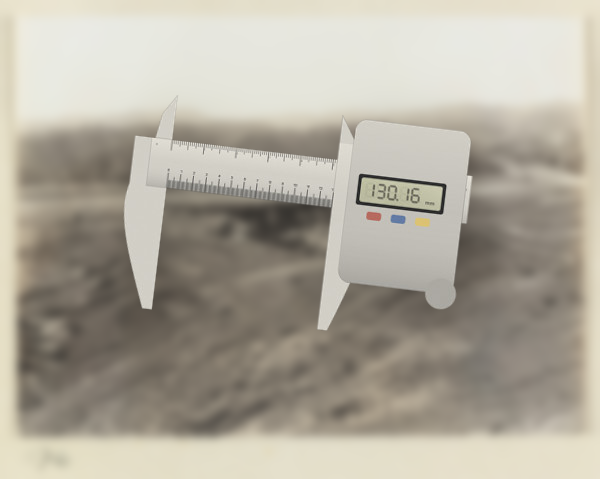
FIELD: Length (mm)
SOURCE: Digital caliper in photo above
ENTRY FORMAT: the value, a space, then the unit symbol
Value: 130.16 mm
